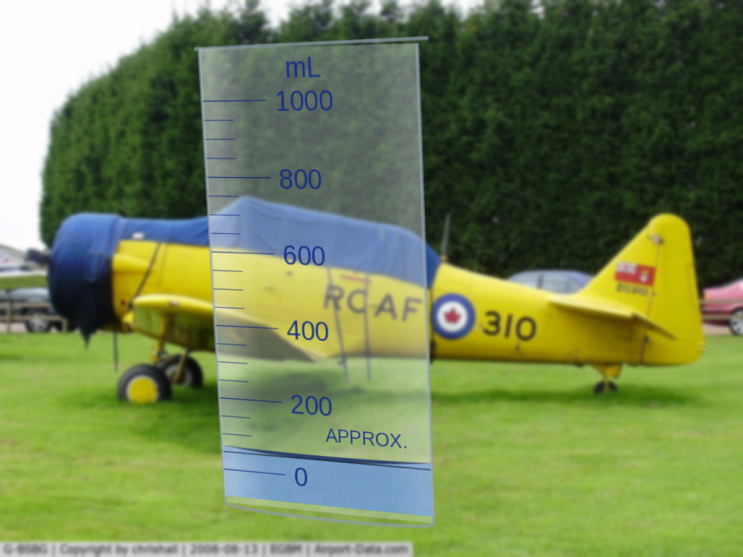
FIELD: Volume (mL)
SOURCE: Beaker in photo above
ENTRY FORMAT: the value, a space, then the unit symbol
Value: 50 mL
